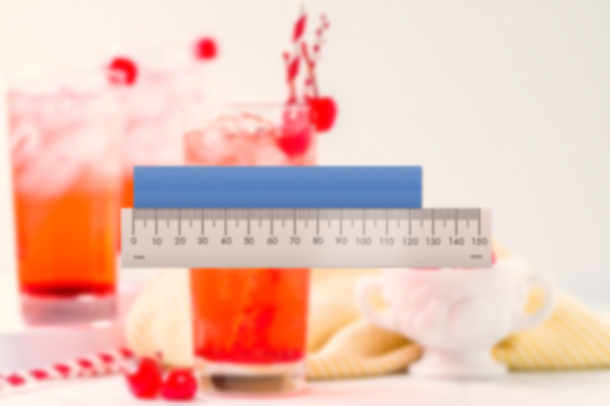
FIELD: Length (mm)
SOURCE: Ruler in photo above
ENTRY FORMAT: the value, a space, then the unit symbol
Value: 125 mm
